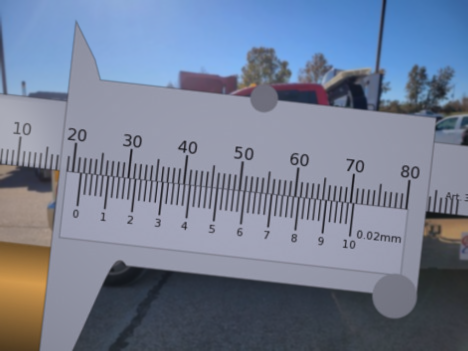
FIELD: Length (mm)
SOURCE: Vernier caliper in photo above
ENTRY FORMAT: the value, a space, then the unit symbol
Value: 21.5 mm
